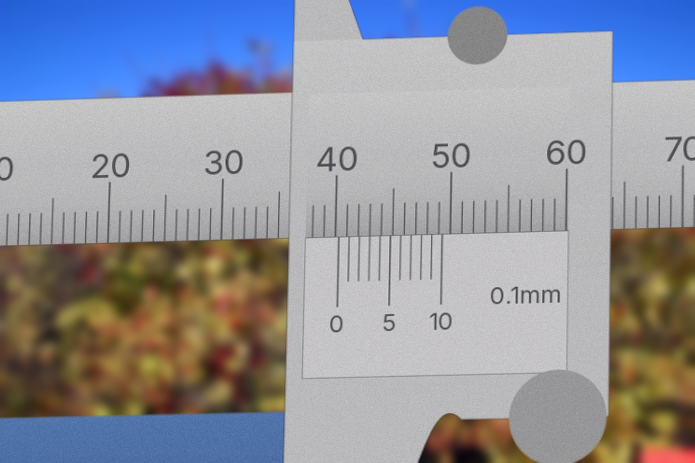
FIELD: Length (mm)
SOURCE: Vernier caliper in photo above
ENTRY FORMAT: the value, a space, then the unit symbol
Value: 40.3 mm
